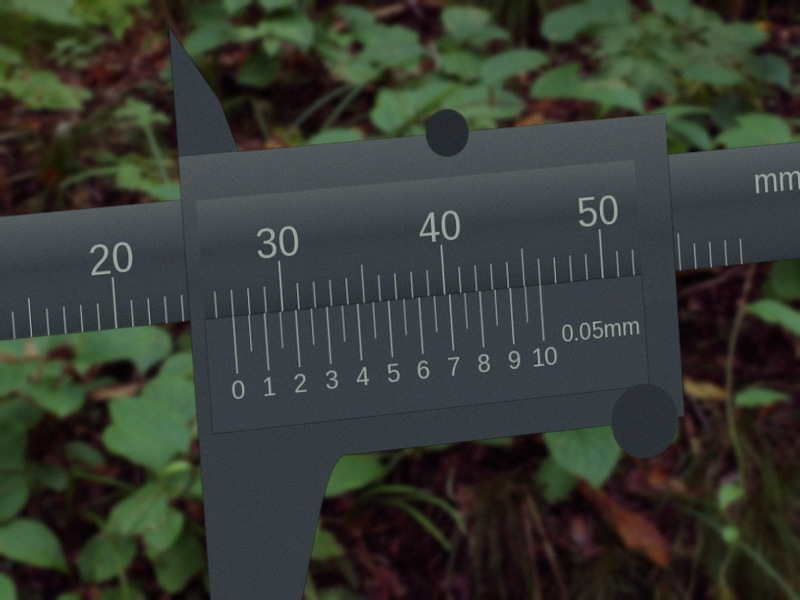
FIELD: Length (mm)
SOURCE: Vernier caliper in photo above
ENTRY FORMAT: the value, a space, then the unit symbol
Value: 27.0 mm
